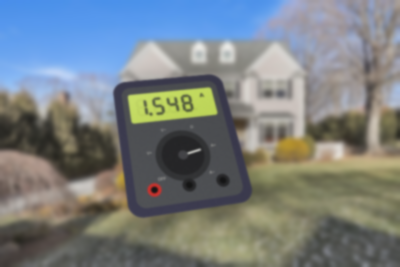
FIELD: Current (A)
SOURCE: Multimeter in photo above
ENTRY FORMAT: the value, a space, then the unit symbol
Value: 1.548 A
